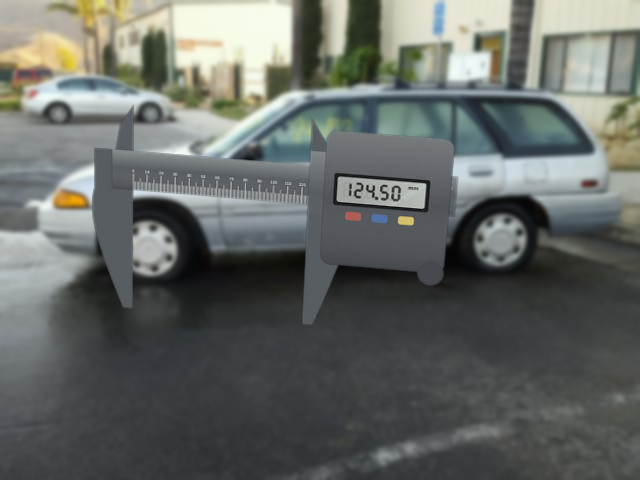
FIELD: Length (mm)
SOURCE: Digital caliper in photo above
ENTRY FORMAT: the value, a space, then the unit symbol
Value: 124.50 mm
